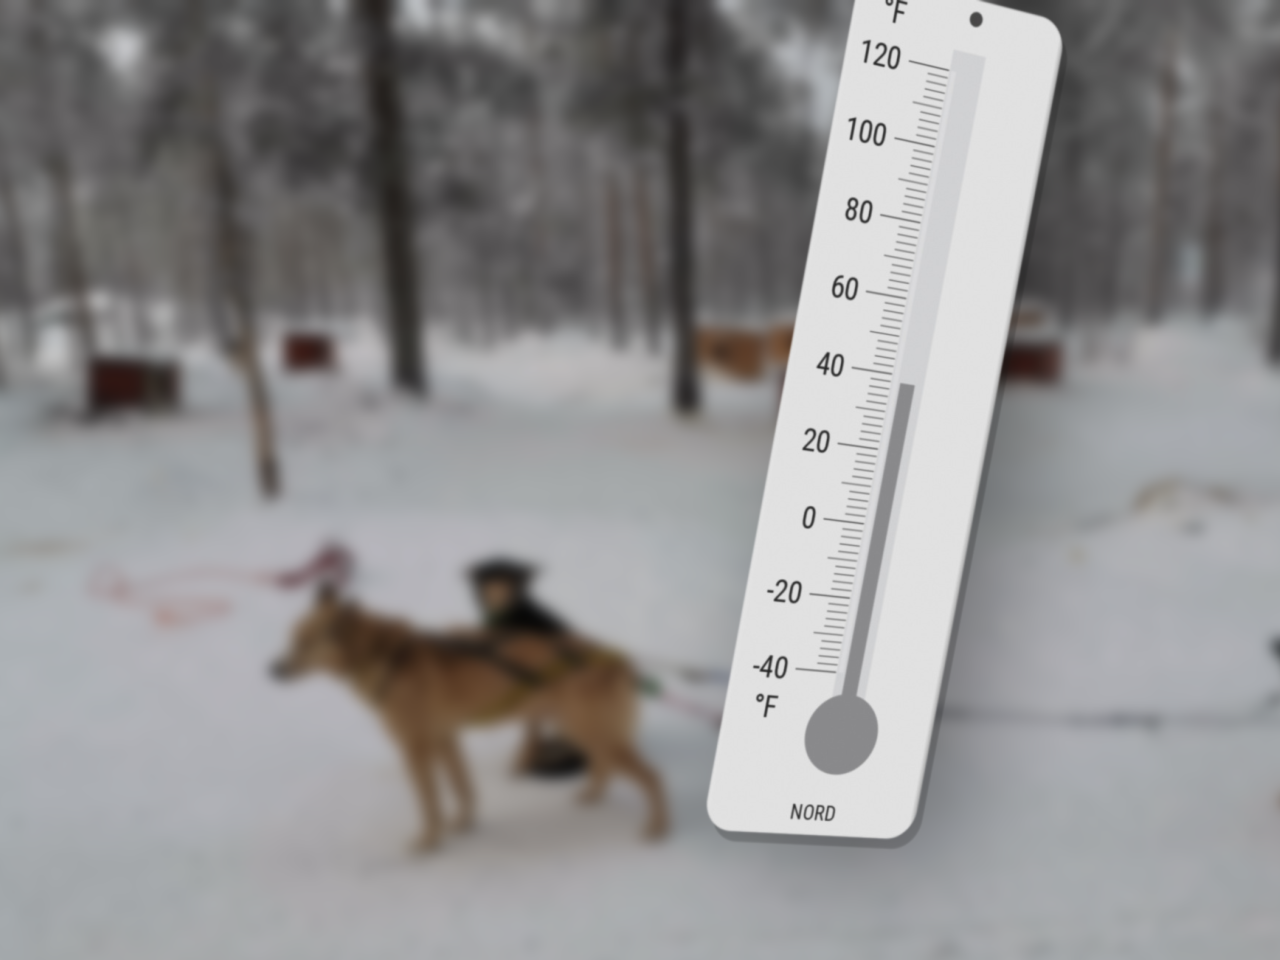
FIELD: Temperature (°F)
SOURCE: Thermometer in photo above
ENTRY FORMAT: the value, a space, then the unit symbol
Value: 38 °F
